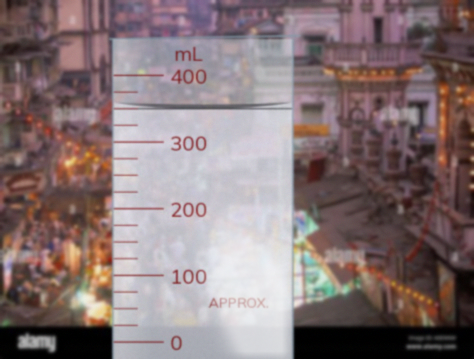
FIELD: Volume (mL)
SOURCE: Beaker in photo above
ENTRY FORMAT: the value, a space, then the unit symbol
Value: 350 mL
